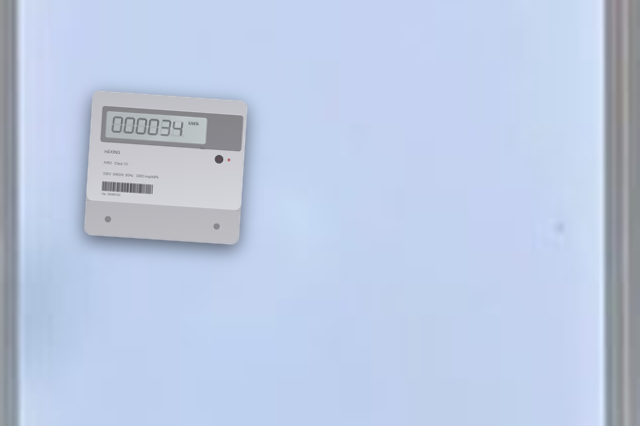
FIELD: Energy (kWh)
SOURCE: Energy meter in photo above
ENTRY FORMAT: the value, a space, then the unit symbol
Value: 34 kWh
